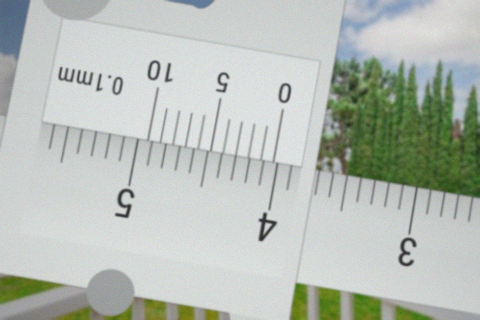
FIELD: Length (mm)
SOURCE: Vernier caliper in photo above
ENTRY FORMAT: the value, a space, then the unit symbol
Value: 40.3 mm
